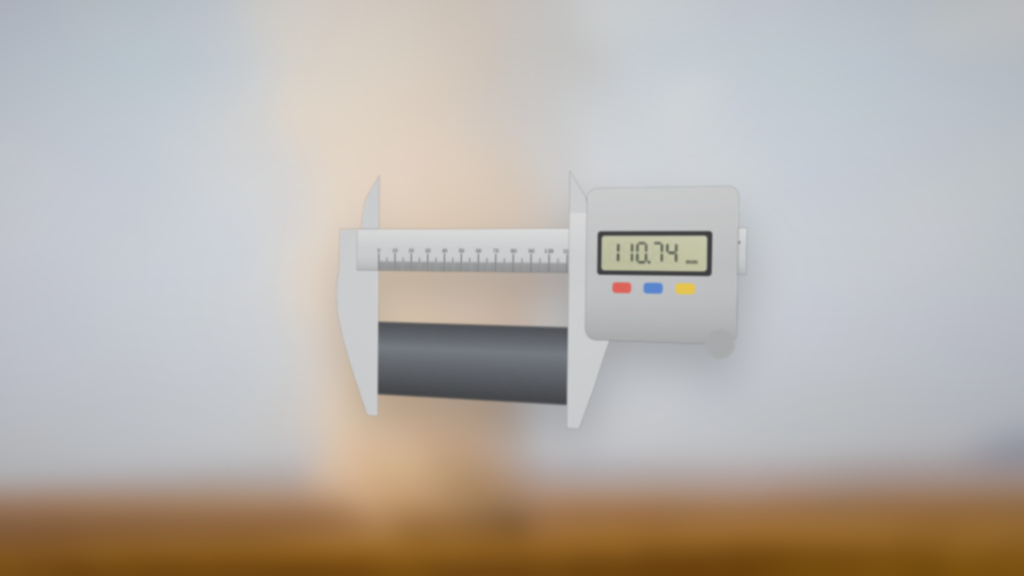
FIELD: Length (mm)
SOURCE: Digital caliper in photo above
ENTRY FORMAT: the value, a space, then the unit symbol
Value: 110.74 mm
